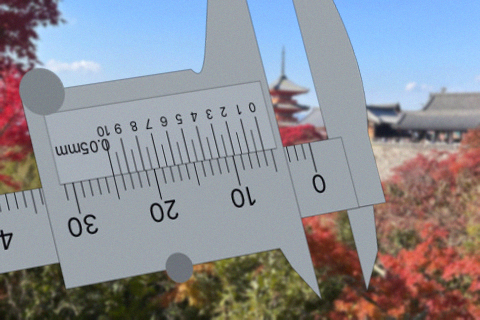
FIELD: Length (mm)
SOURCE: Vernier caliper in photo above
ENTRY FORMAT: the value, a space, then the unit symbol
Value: 6.0 mm
